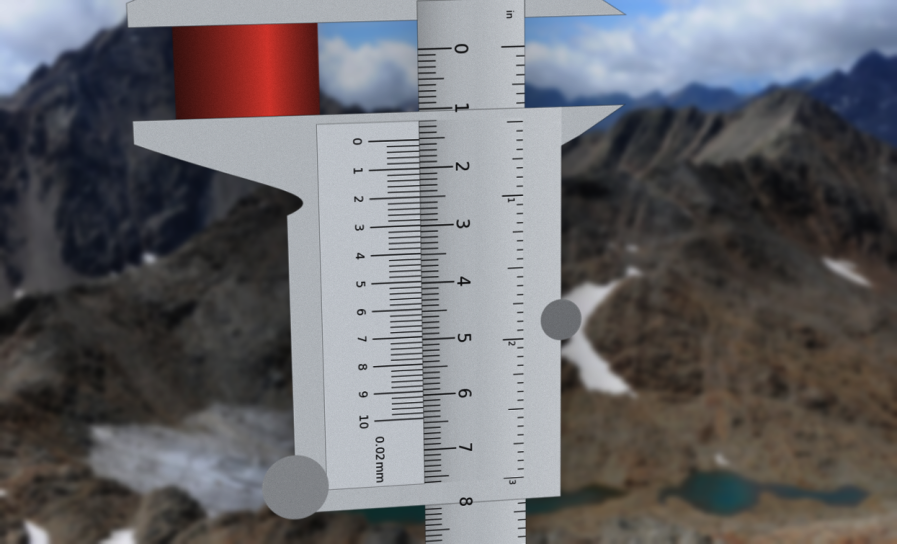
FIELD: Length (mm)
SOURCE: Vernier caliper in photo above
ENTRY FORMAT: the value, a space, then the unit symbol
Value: 15.2 mm
